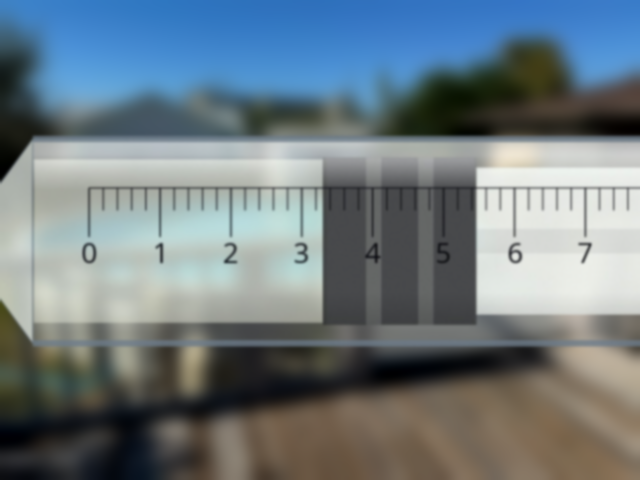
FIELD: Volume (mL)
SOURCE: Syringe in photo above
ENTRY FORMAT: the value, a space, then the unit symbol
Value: 3.3 mL
